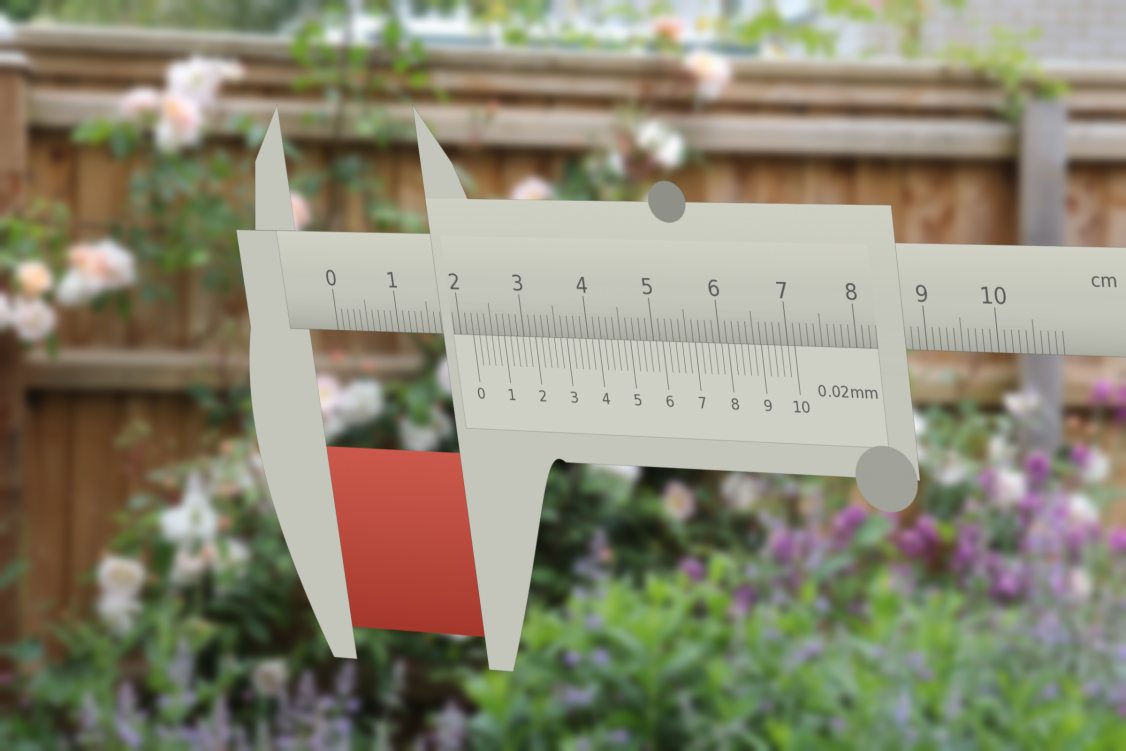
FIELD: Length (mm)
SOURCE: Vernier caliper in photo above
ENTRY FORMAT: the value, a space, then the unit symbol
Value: 22.0 mm
